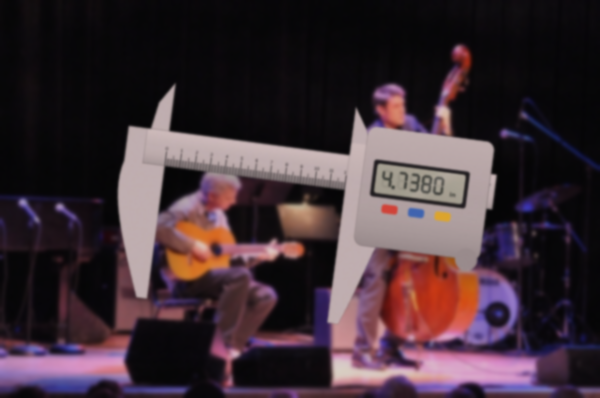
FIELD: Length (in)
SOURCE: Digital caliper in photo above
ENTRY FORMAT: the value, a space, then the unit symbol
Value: 4.7380 in
